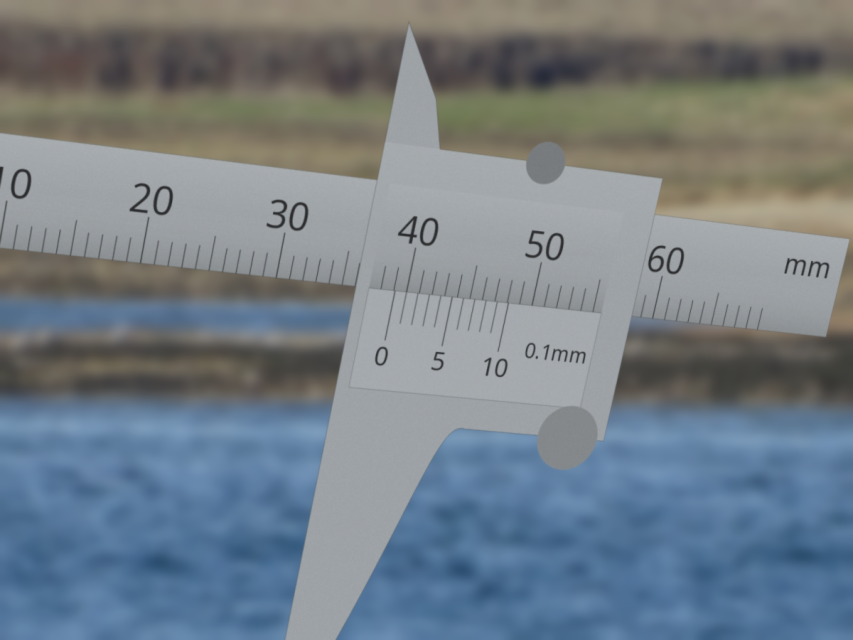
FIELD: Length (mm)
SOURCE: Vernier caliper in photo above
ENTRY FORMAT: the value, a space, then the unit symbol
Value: 39.1 mm
